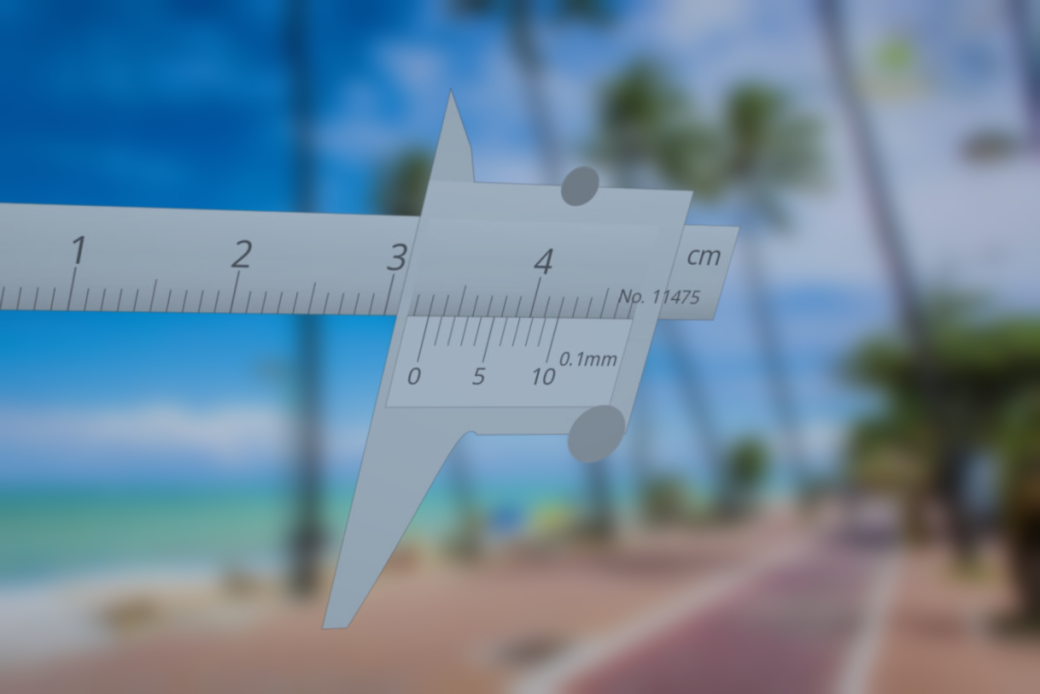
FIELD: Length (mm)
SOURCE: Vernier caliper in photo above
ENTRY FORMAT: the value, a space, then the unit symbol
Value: 33.0 mm
